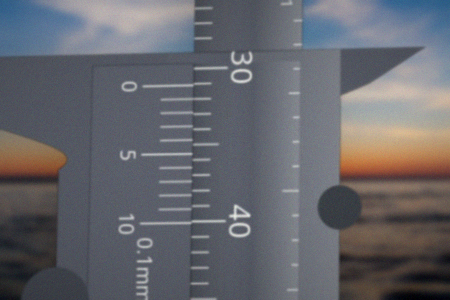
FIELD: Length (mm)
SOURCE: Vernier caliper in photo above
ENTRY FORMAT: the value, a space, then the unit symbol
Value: 31.1 mm
